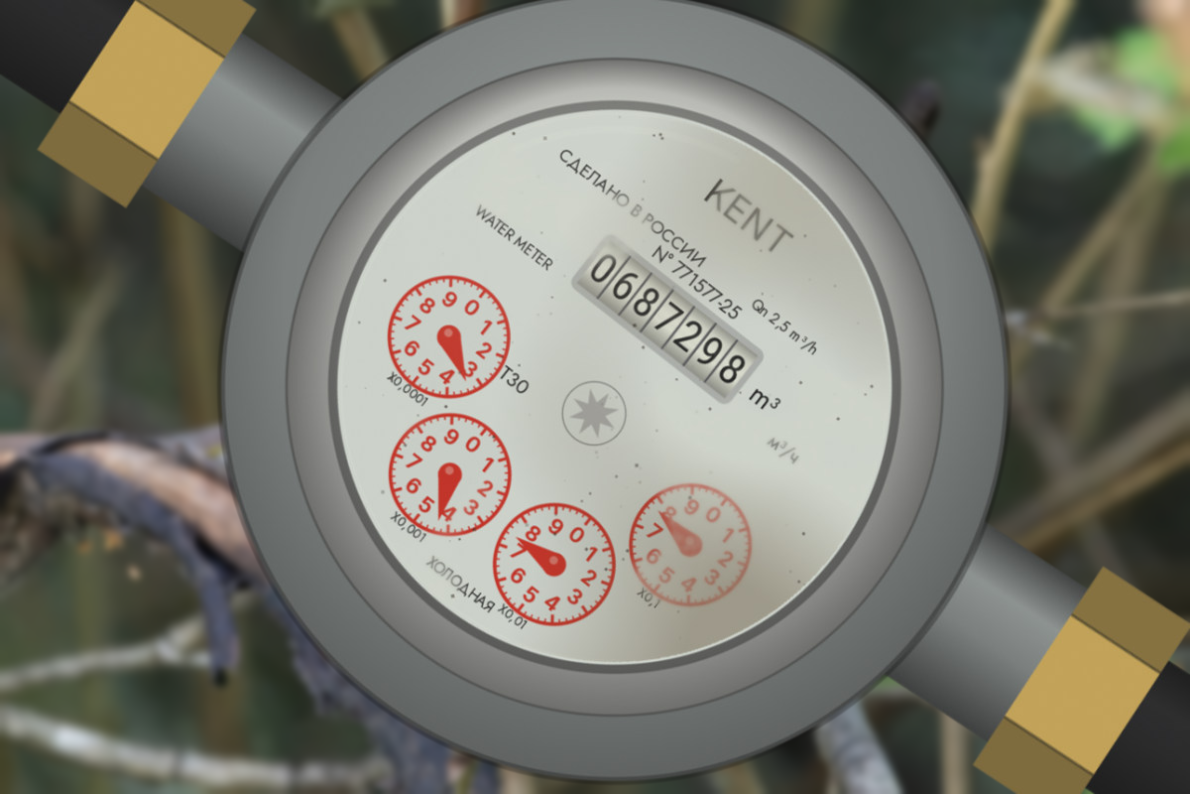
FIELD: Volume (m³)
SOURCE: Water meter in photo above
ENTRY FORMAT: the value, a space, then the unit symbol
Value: 687298.7743 m³
